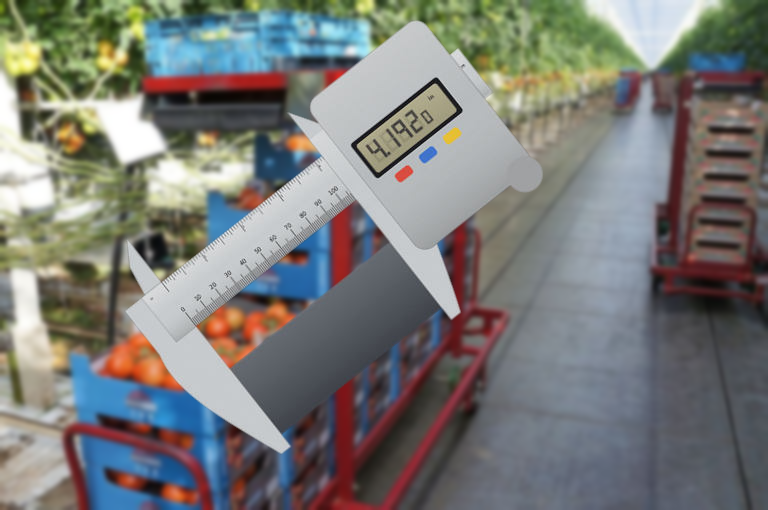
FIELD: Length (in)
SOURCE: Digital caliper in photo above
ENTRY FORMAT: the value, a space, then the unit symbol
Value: 4.1920 in
